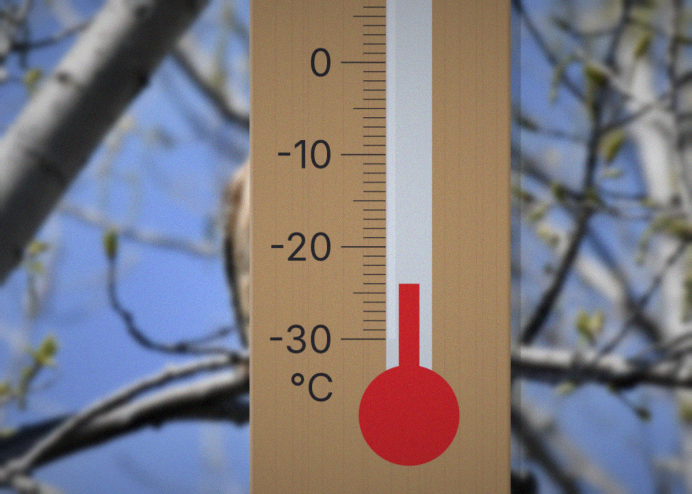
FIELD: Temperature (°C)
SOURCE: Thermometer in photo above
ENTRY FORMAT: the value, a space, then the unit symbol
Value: -24 °C
